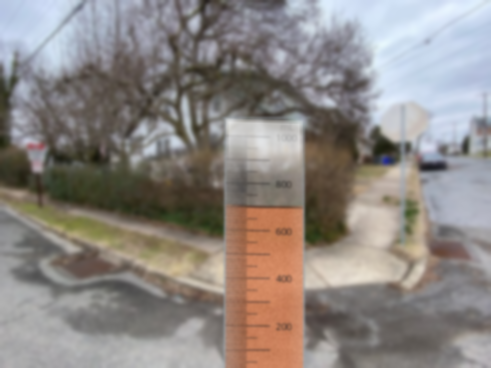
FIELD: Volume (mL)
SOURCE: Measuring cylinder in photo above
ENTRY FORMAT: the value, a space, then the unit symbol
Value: 700 mL
